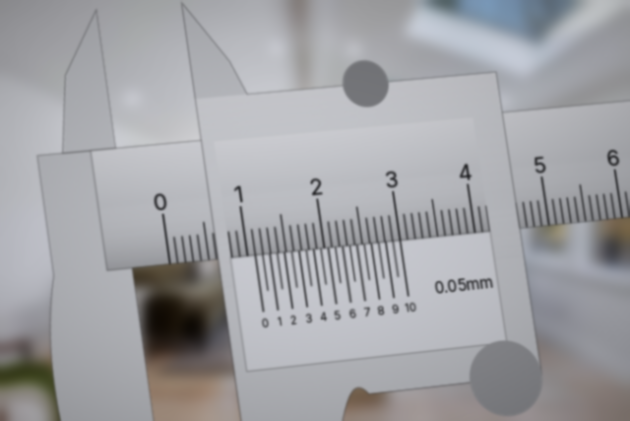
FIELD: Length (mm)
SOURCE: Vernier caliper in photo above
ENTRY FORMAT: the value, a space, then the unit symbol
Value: 11.0 mm
